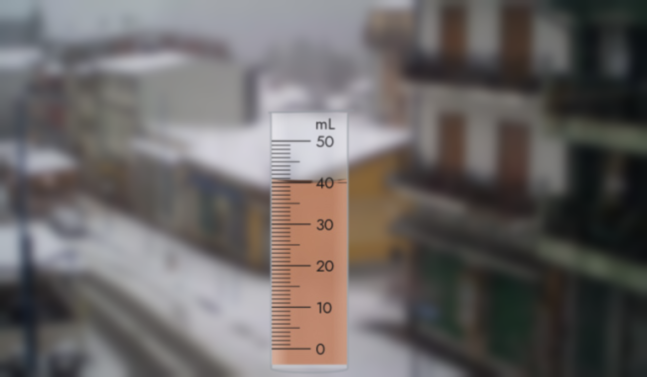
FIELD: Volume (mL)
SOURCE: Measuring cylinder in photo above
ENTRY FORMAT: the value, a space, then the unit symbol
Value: 40 mL
